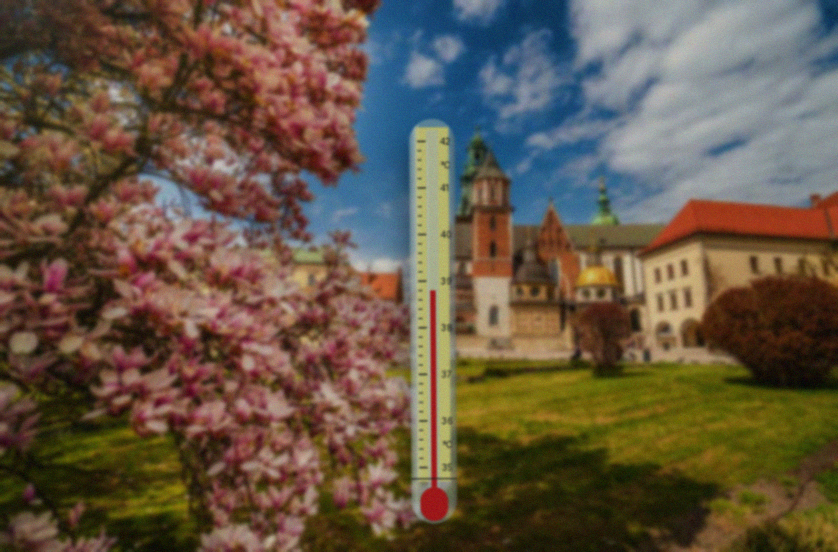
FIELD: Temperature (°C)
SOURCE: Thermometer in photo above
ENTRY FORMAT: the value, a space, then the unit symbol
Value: 38.8 °C
